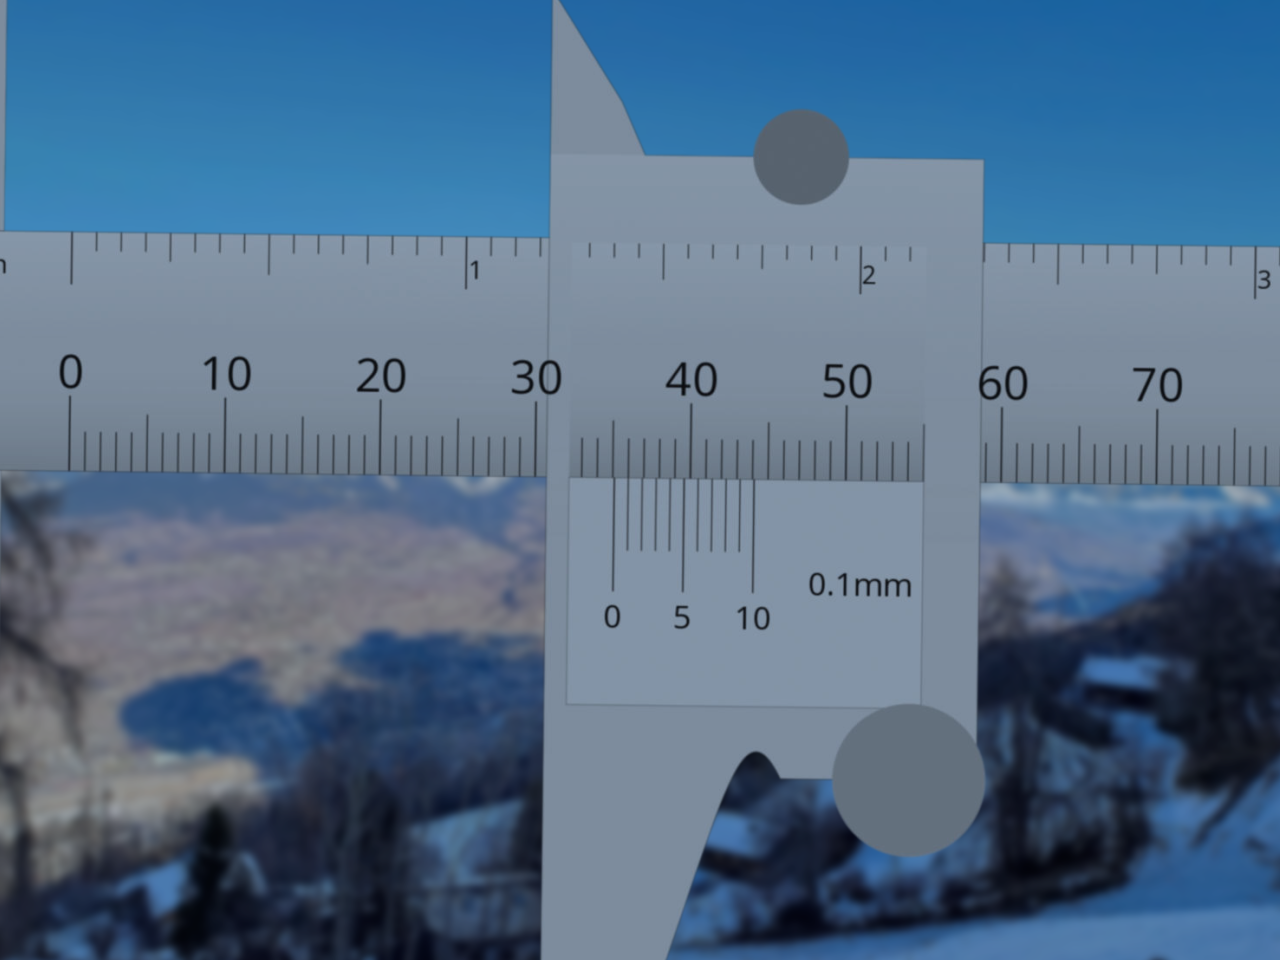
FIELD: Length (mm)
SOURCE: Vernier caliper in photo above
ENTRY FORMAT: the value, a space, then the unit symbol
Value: 35.1 mm
